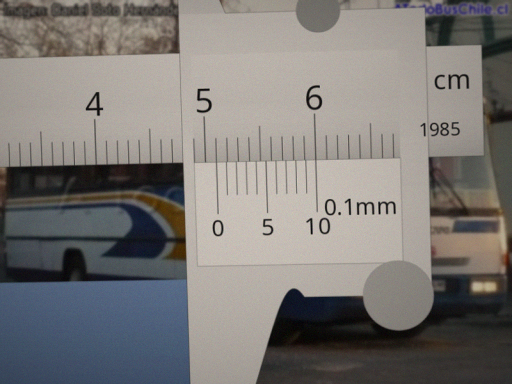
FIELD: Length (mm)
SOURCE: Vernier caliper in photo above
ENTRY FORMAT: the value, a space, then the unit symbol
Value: 51.0 mm
